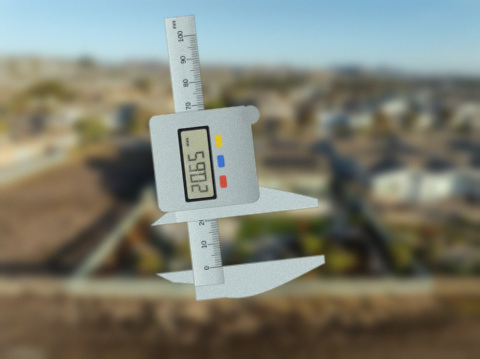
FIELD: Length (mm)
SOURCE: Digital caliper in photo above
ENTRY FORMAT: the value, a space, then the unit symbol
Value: 20.65 mm
